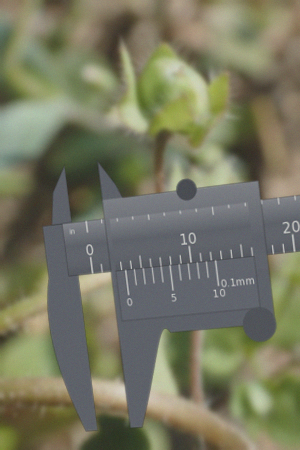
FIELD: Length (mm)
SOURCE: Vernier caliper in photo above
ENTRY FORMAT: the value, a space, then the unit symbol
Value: 3.4 mm
